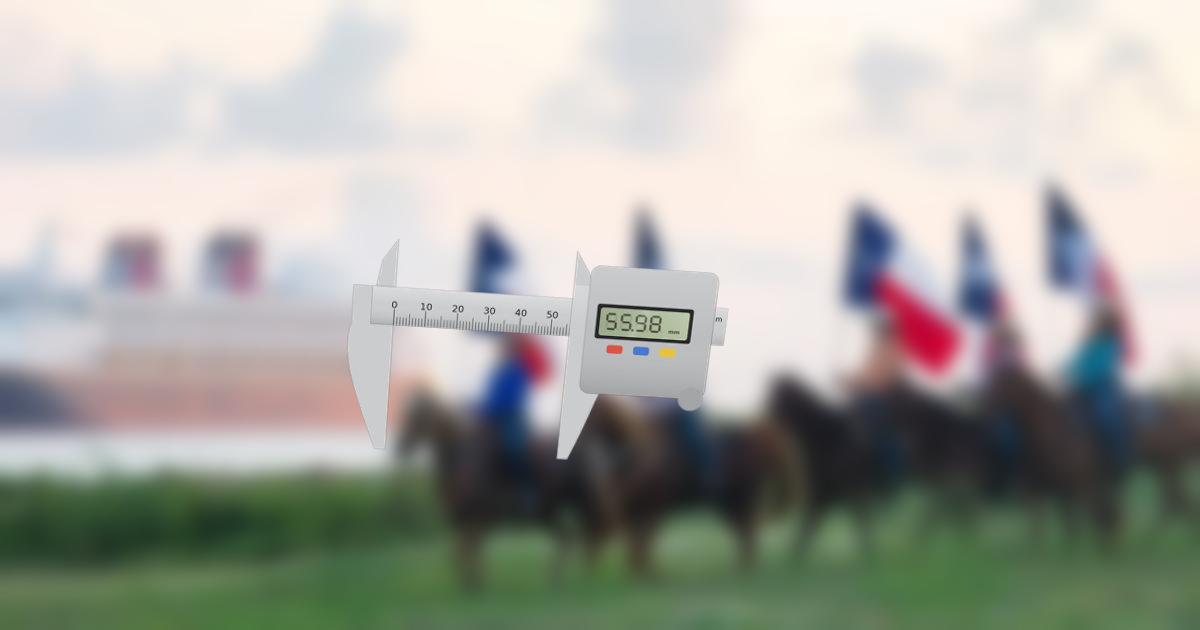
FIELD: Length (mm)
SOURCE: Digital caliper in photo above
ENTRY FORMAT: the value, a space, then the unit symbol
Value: 55.98 mm
